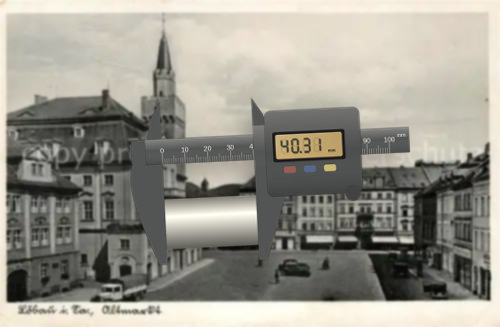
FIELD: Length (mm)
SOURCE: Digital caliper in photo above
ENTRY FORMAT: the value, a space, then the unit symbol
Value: 40.31 mm
